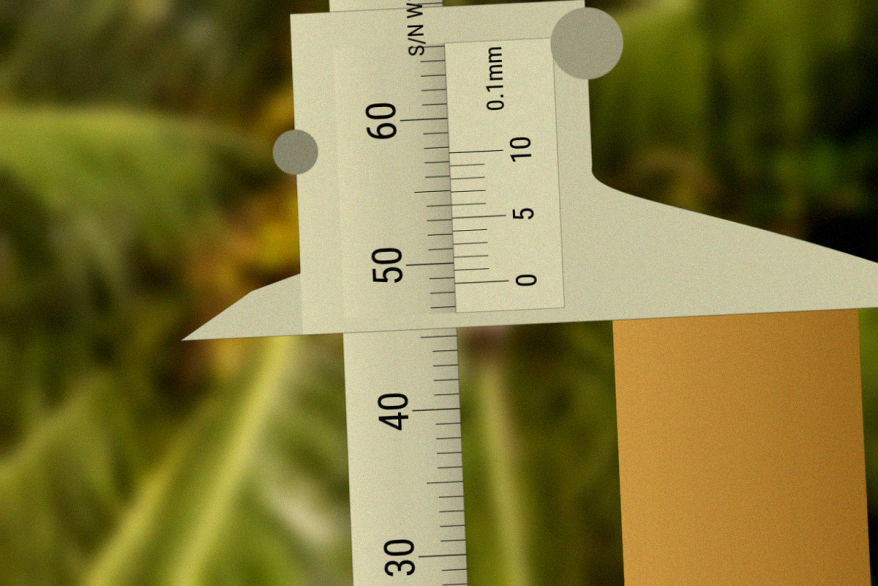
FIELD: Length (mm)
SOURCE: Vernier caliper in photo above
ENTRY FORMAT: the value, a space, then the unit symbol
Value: 48.6 mm
